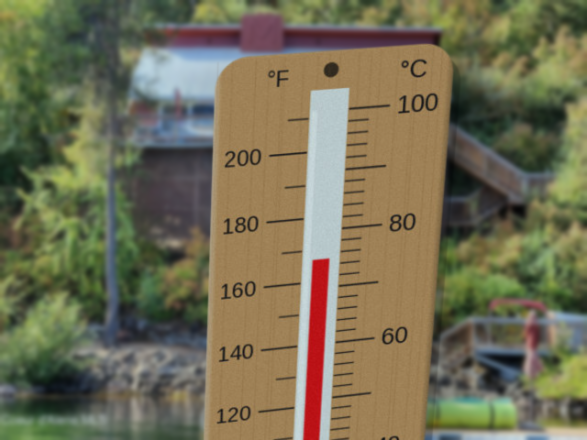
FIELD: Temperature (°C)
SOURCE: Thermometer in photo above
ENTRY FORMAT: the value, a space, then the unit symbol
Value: 75 °C
